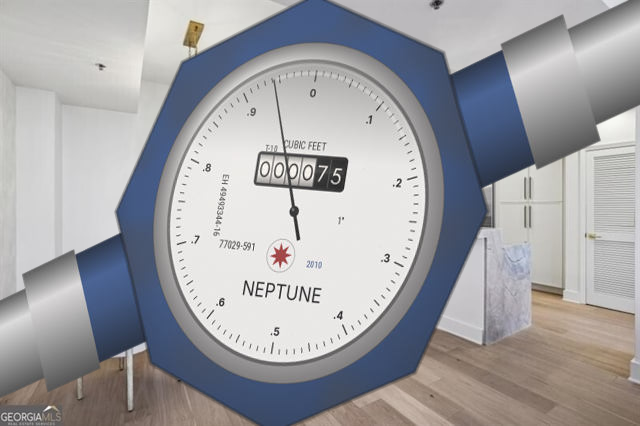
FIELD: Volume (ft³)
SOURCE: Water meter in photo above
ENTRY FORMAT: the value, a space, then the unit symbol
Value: 74.94 ft³
